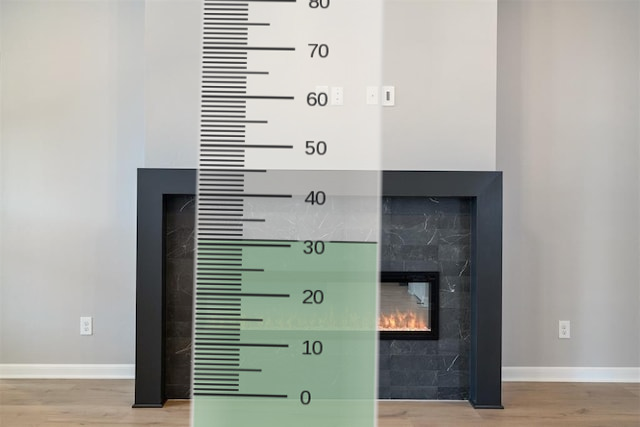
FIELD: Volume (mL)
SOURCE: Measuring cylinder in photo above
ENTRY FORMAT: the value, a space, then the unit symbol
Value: 31 mL
